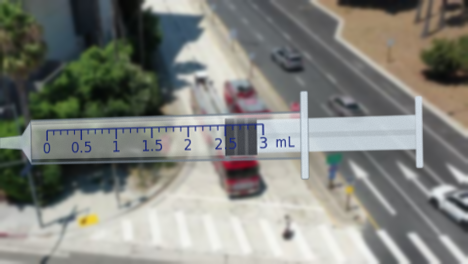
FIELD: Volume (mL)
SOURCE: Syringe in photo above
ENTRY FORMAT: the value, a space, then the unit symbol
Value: 2.5 mL
